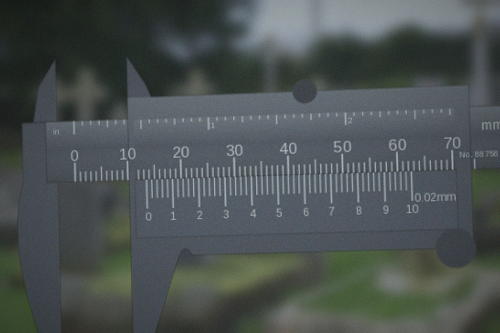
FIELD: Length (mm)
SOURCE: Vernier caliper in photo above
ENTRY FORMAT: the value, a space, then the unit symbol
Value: 13.5 mm
